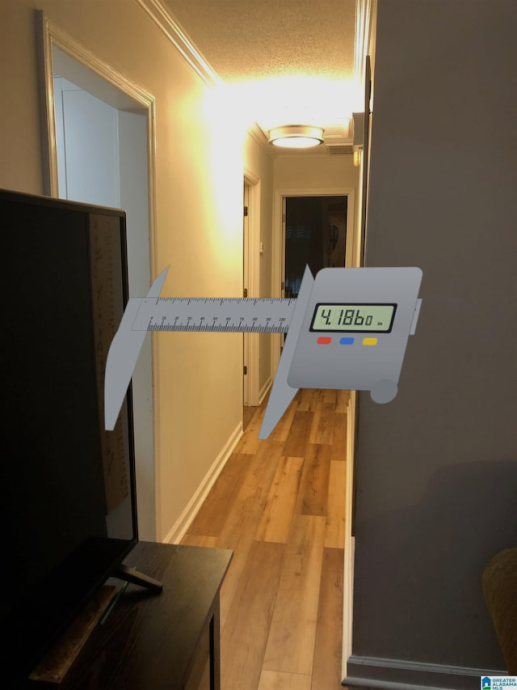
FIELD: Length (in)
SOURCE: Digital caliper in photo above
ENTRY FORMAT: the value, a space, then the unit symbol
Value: 4.1860 in
